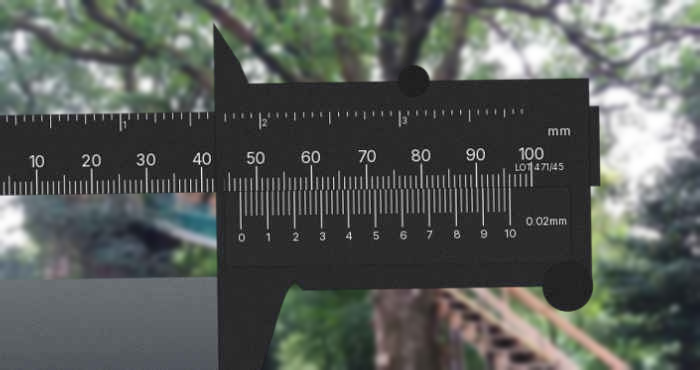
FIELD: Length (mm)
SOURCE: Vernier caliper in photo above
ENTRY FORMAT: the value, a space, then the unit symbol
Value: 47.0 mm
